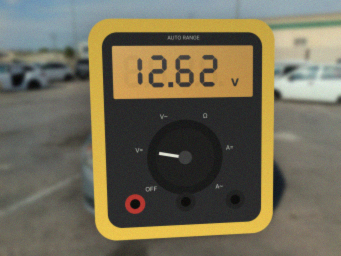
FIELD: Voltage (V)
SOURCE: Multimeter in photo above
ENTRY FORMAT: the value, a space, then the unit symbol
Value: 12.62 V
